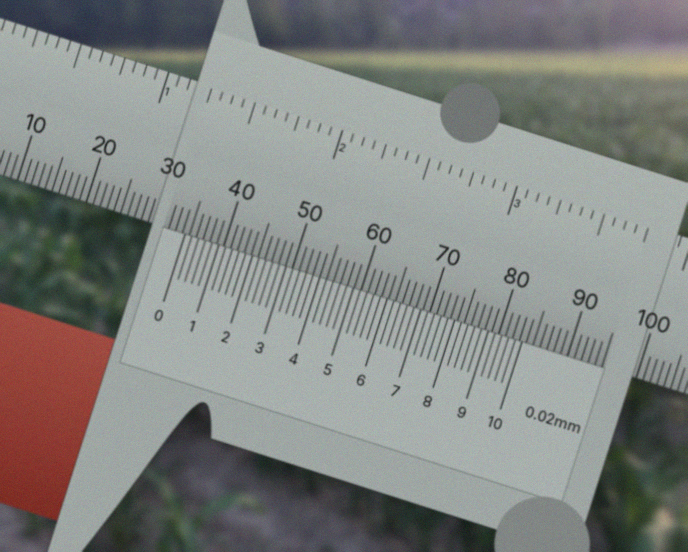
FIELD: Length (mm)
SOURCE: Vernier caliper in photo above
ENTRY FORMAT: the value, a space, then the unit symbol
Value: 34.4 mm
